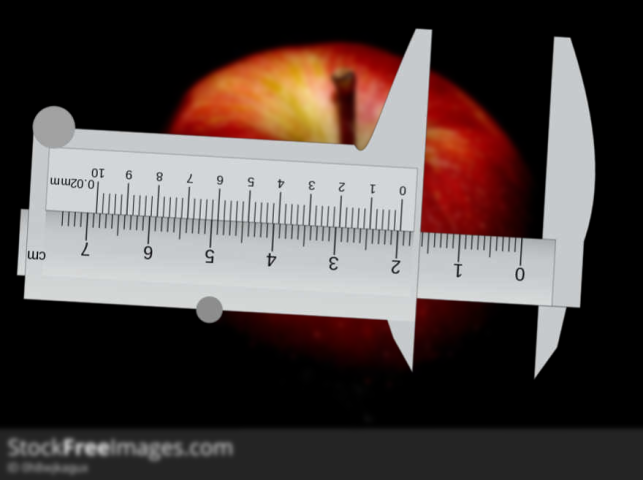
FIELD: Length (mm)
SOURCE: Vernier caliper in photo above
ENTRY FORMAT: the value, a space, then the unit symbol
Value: 19.6 mm
